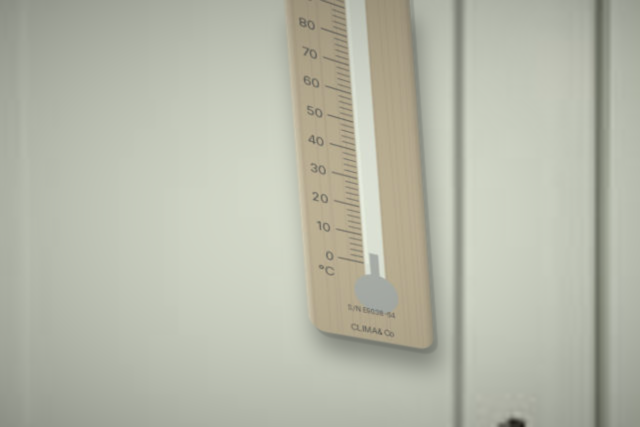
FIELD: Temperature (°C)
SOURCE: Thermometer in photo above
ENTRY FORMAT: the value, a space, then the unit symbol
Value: 4 °C
